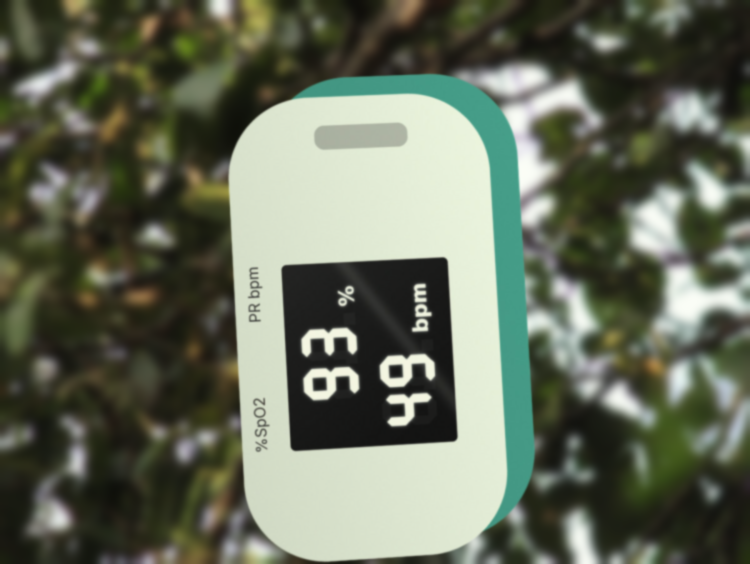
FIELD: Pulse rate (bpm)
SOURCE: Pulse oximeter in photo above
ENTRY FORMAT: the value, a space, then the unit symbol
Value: 49 bpm
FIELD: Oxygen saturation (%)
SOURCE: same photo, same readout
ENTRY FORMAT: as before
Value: 93 %
